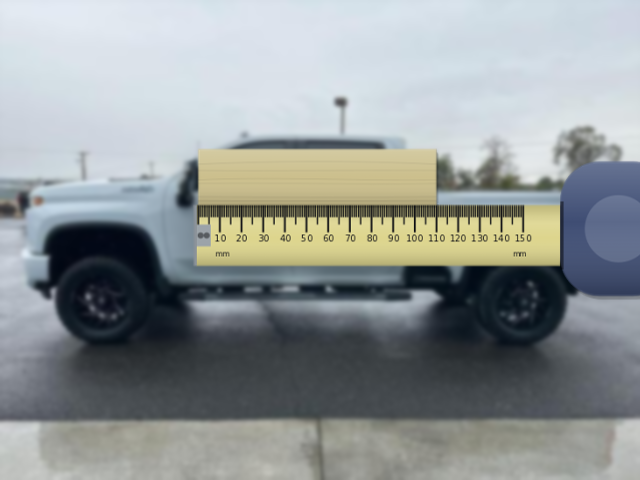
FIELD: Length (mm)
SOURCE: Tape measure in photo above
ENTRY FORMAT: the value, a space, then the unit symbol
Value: 110 mm
